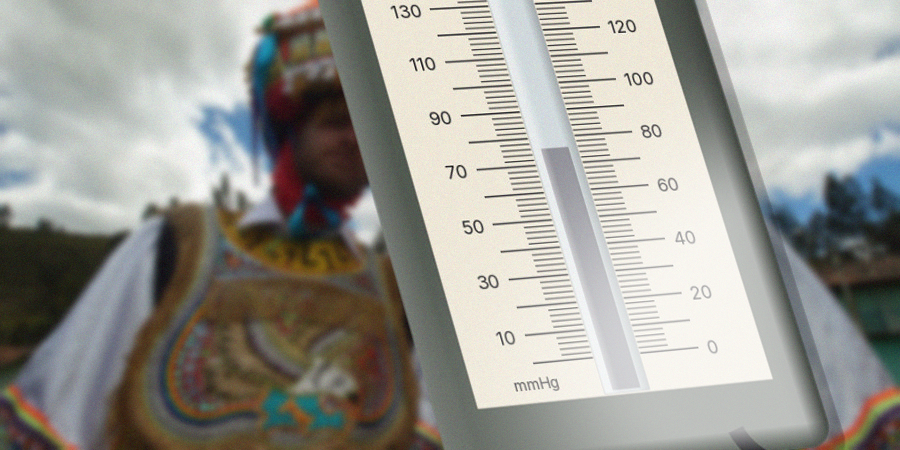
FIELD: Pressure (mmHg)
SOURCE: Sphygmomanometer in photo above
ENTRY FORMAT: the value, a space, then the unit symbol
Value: 76 mmHg
